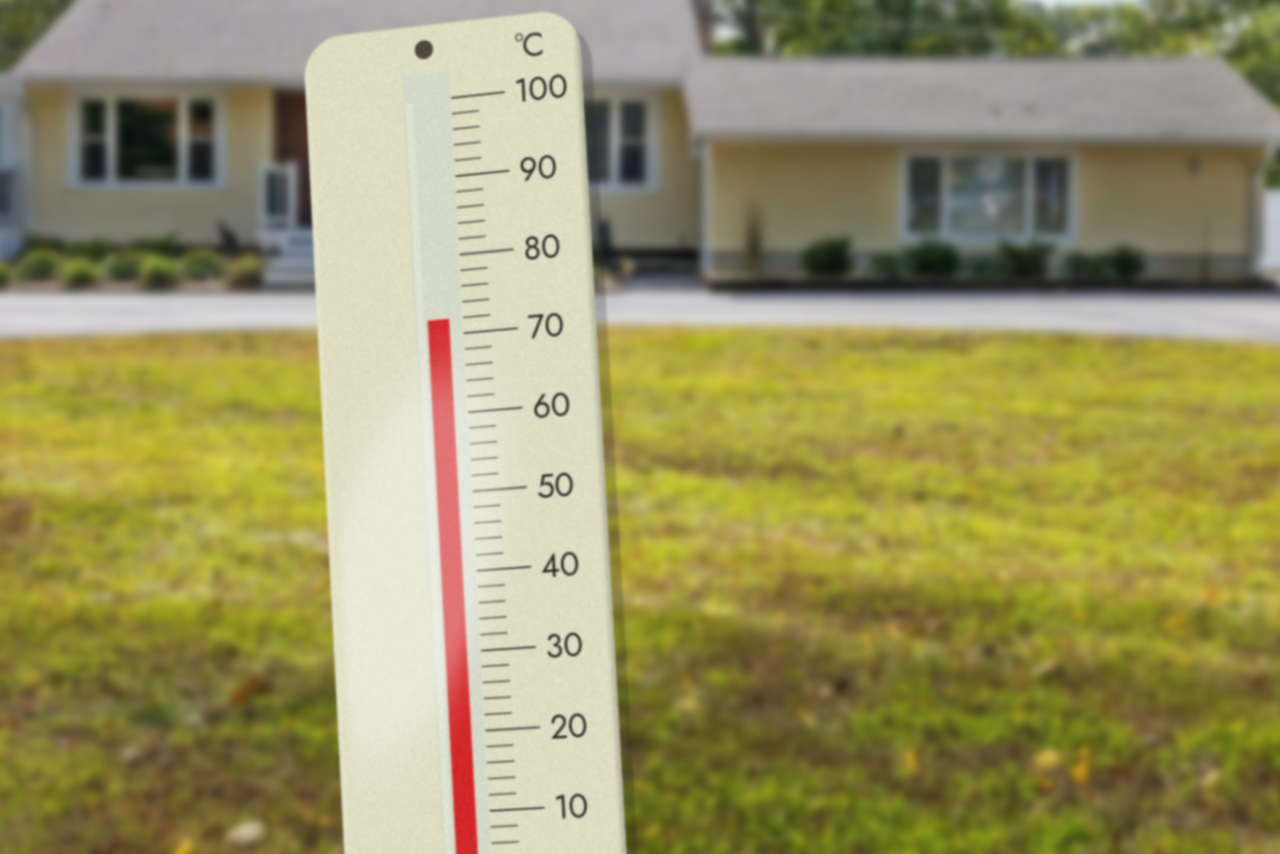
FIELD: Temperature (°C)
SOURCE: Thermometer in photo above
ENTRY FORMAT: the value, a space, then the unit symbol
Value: 72 °C
